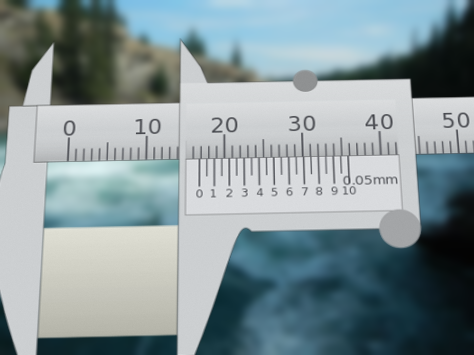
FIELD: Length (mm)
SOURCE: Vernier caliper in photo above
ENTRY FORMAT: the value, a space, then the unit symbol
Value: 16.8 mm
